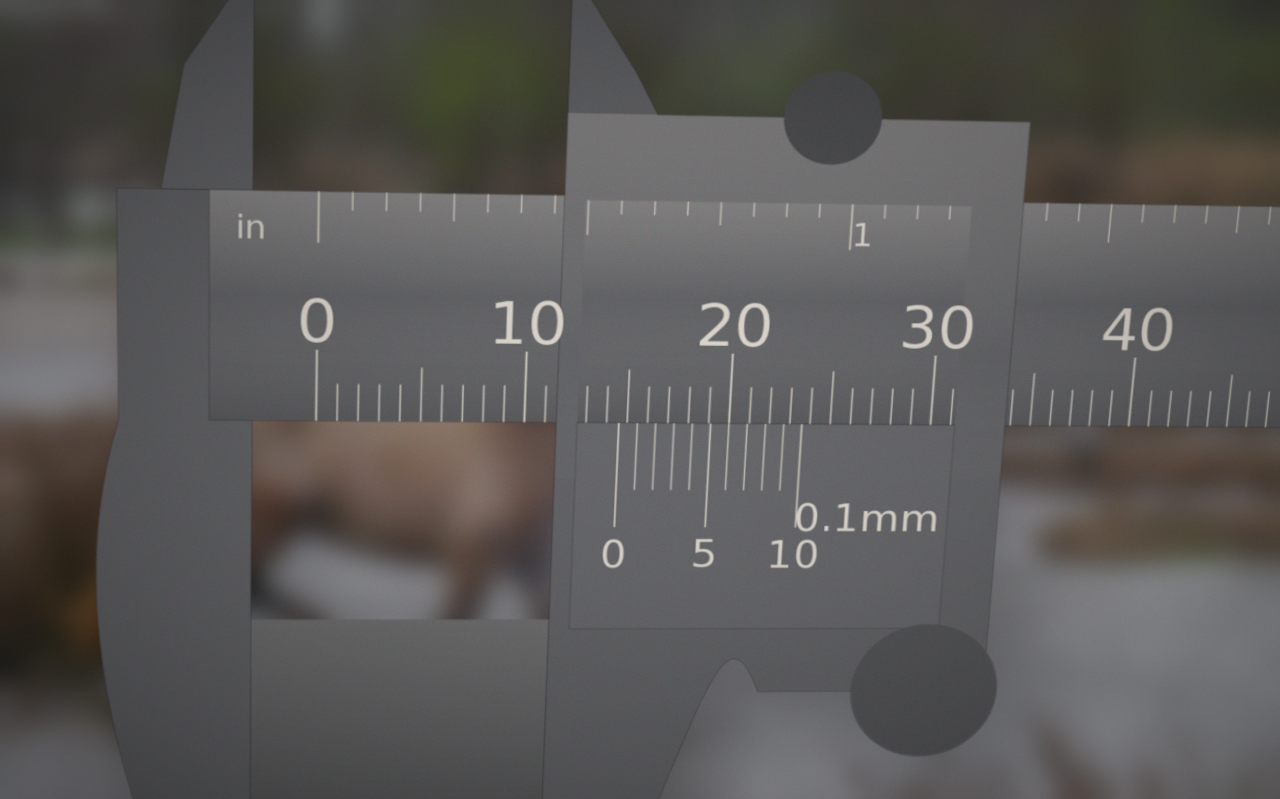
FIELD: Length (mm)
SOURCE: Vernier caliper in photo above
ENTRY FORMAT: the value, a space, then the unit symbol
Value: 14.6 mm
